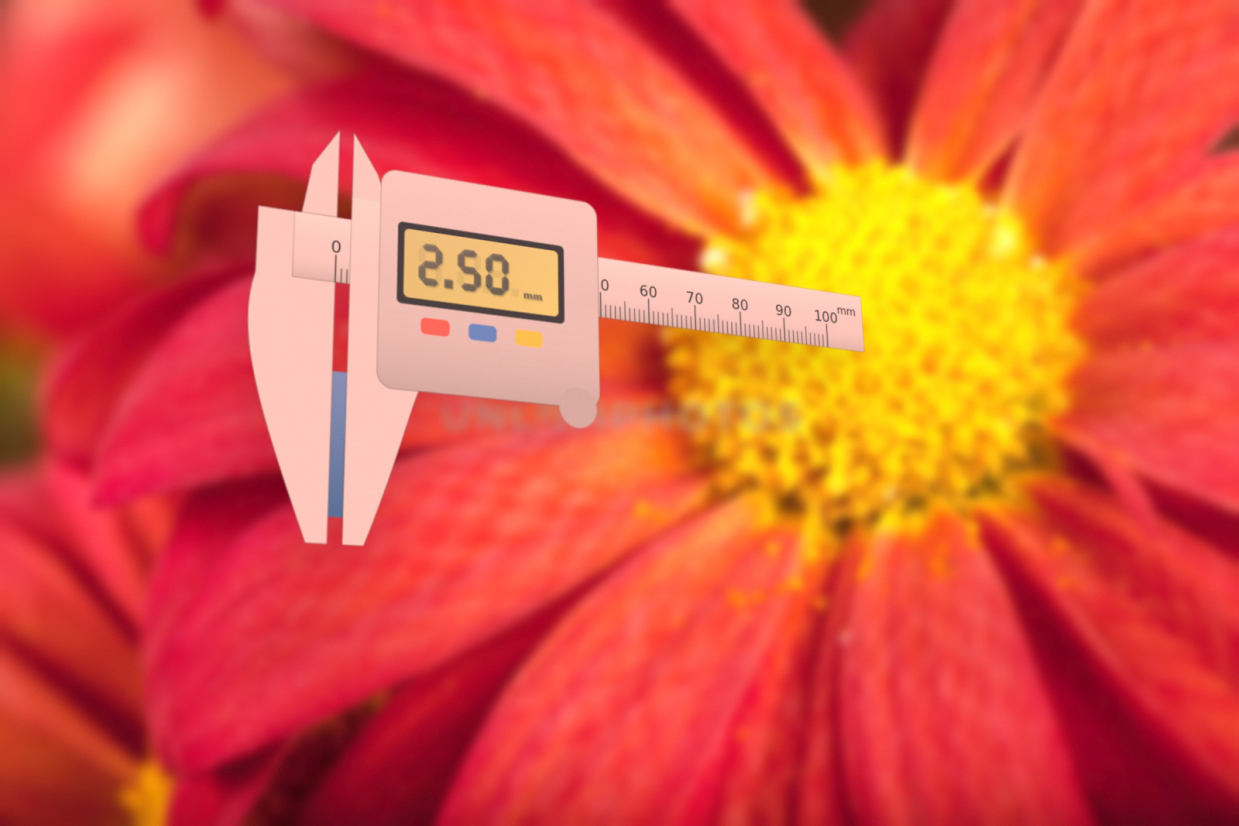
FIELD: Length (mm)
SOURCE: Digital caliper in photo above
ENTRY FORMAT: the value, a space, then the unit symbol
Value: 2.50 mm
